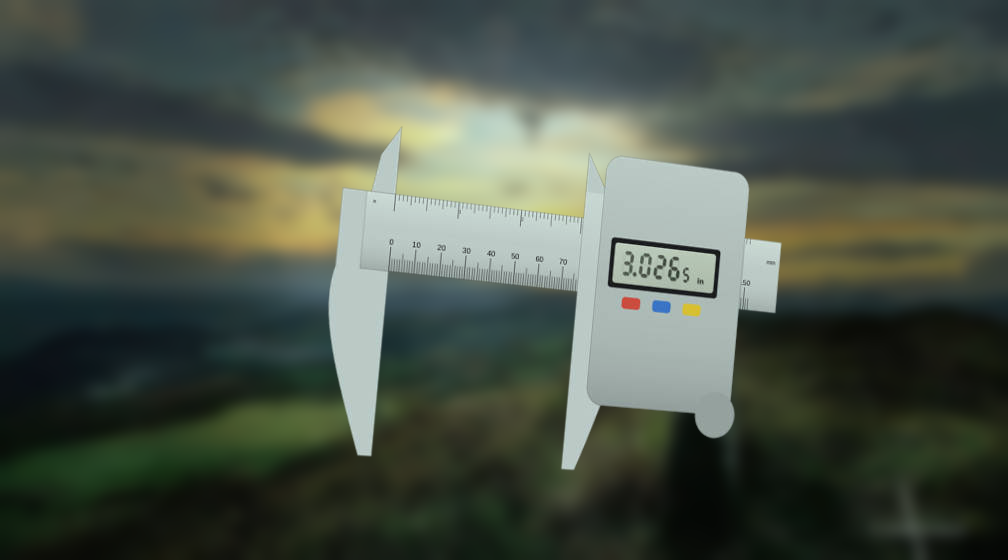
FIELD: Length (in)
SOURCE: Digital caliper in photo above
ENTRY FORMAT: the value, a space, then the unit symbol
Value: 3.0265 in
